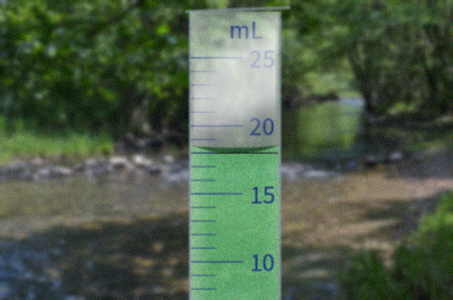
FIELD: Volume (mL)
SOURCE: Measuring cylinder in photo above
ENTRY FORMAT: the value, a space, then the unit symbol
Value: 18 mL
